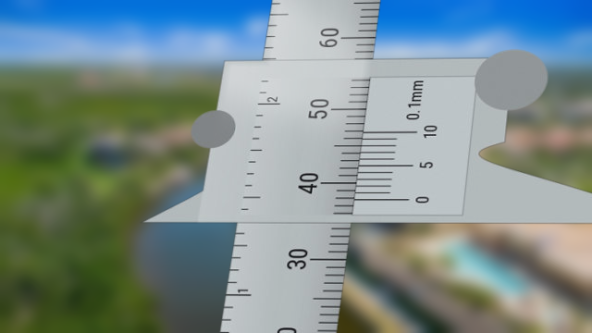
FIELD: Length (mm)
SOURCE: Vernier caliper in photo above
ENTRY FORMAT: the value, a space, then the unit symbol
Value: 37.8 mm
